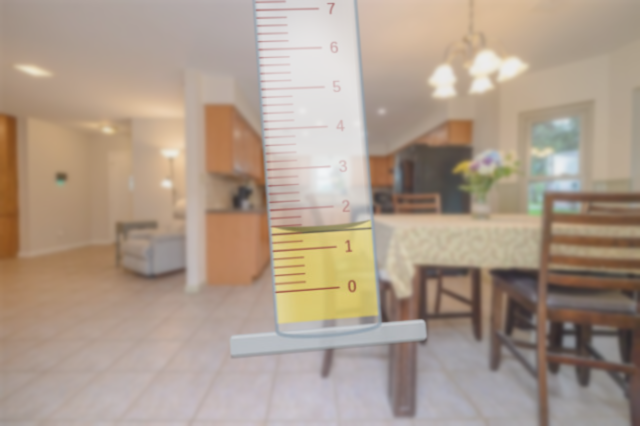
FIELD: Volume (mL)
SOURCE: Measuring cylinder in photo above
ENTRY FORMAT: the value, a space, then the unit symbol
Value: 1.4 mL
